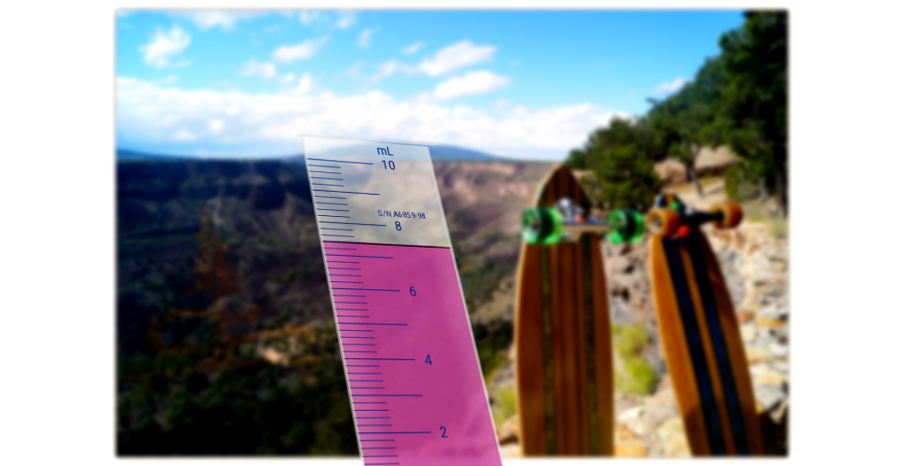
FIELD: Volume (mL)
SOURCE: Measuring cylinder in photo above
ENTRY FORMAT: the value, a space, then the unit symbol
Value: 7.4 mL
